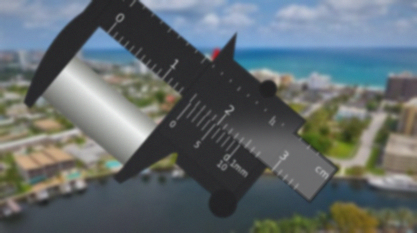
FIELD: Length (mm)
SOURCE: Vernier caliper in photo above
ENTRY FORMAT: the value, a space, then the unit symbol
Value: 15.2 mm
